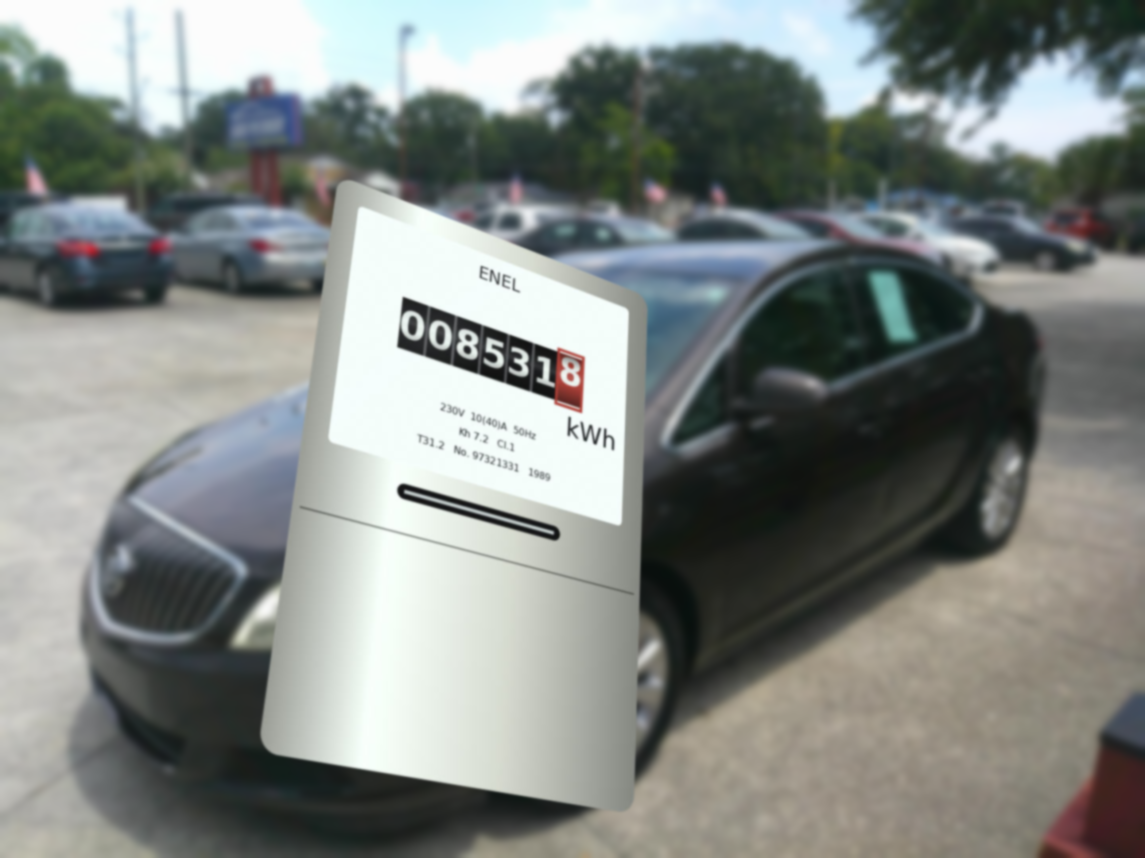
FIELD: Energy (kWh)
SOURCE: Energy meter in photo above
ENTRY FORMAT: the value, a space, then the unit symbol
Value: 8531.8 kWh
